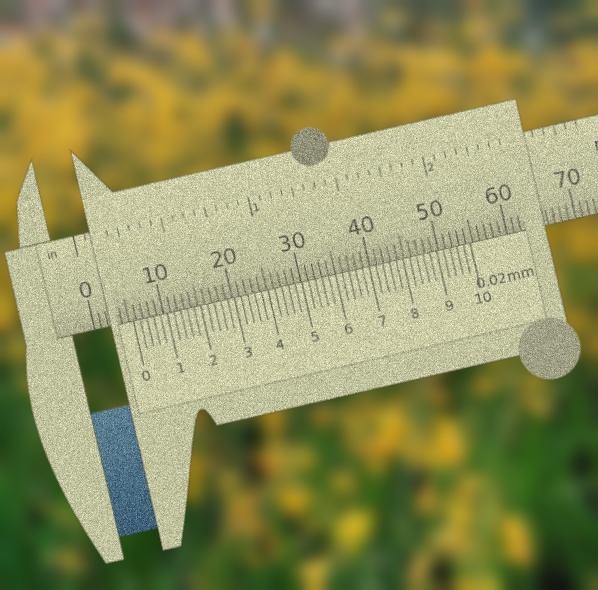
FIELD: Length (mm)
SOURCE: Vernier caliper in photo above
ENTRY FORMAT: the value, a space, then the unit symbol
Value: 5.6 mm
